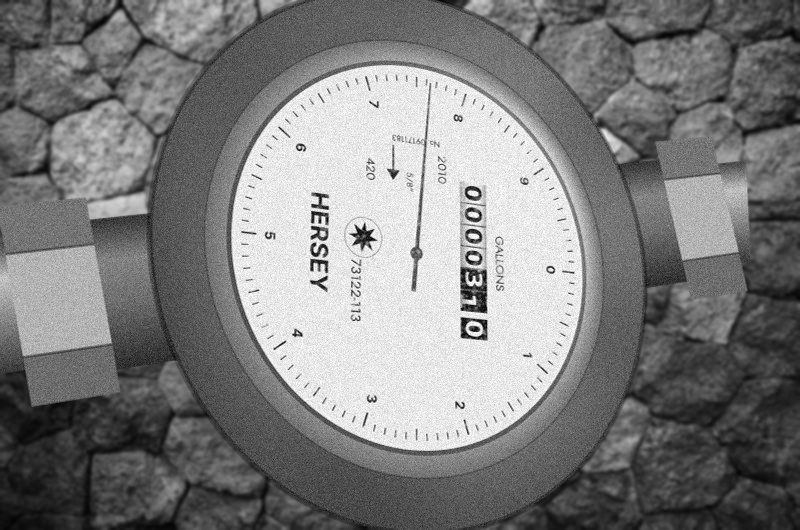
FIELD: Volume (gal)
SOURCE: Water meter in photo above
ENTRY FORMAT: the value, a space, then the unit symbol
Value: 307.6 gal
